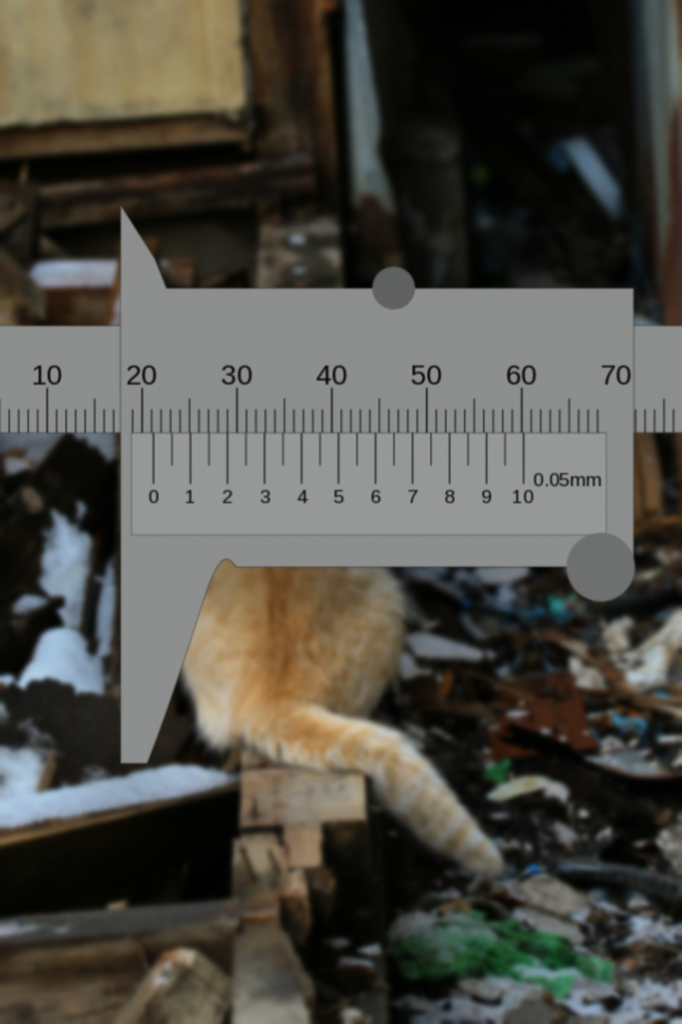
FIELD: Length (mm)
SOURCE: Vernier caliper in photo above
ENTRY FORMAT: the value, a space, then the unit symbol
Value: 21.2 mm
